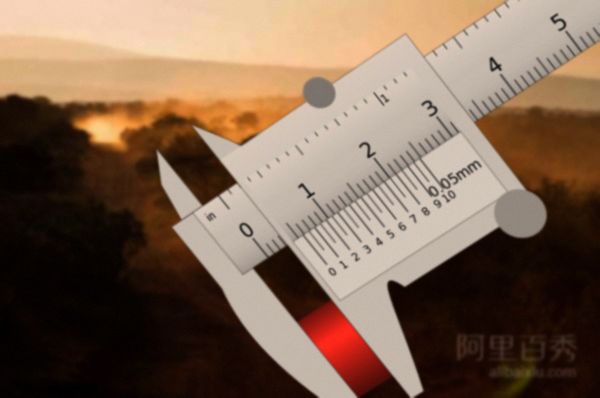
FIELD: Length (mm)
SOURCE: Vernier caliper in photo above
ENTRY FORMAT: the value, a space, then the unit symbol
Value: 5.8 mm
